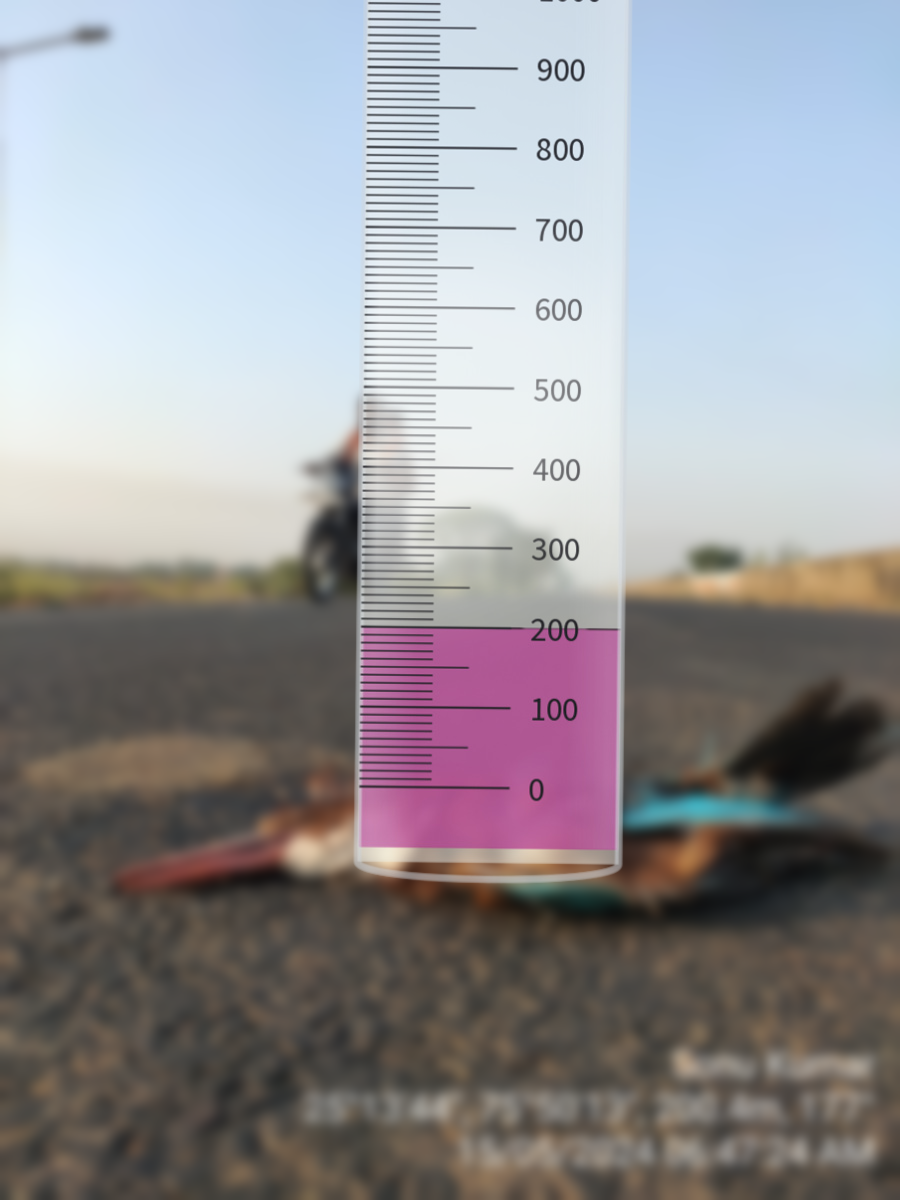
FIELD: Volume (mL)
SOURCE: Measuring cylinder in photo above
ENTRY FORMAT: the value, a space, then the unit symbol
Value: 200 mL
